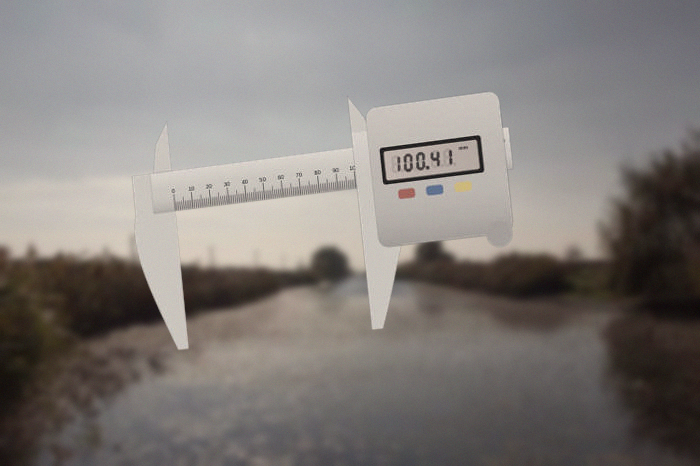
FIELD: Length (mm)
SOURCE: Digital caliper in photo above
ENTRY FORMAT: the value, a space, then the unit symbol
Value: 100.41 mm
